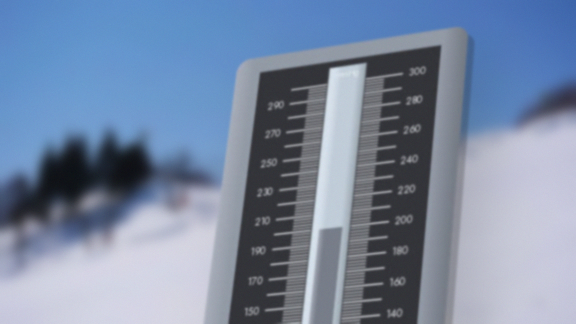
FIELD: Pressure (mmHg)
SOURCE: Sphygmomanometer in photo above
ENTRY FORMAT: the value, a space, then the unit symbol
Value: 200 mmHg
